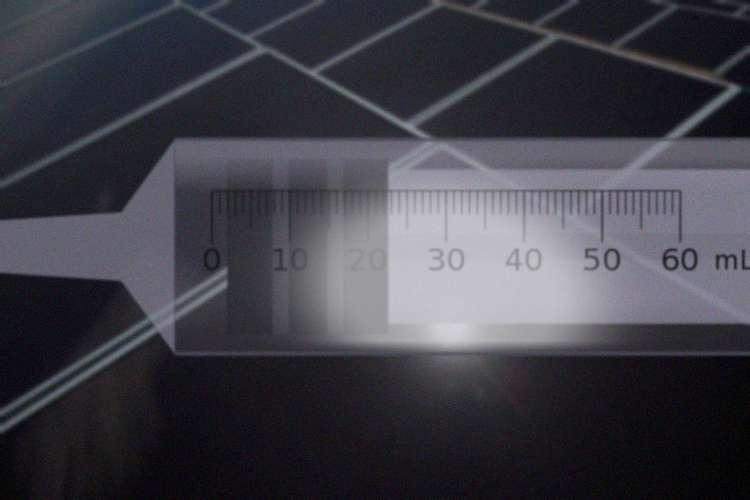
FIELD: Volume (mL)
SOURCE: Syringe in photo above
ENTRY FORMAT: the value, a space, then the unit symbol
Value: 2 mL
